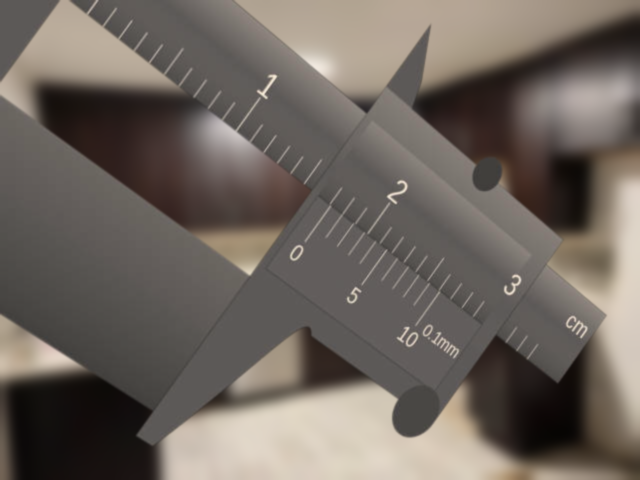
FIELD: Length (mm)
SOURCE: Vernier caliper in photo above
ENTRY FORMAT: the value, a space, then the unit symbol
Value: 17.1 mm
